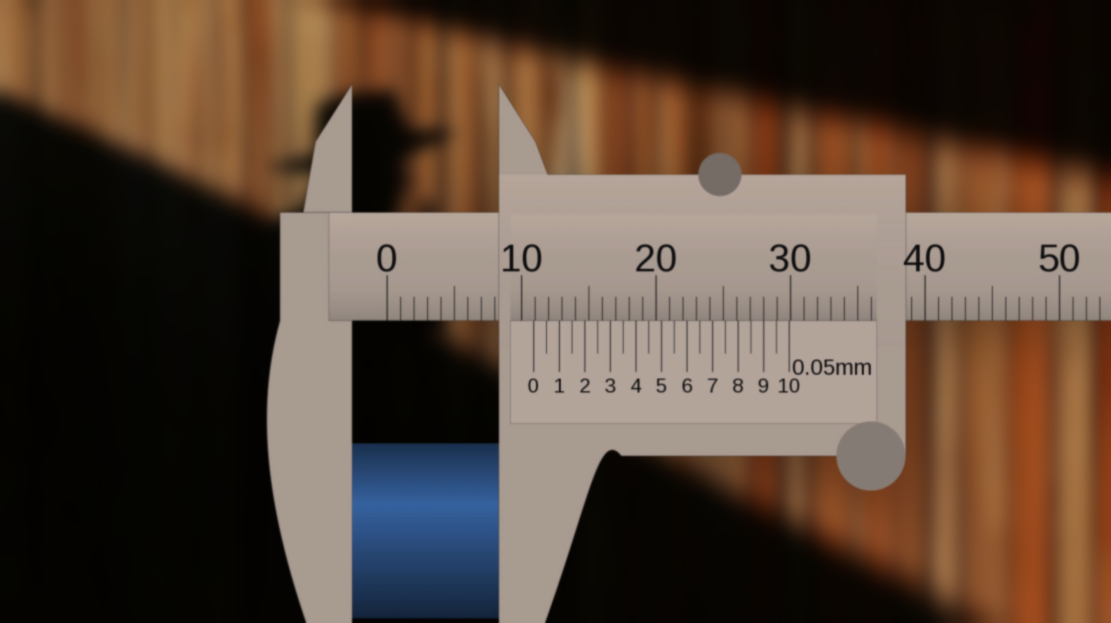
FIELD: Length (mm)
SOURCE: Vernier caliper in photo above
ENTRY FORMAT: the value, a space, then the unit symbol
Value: 10.9 mm
